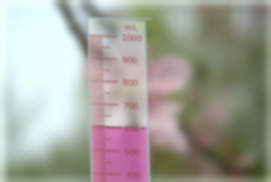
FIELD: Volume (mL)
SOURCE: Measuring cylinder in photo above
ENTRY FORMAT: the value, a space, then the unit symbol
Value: 600 mL
